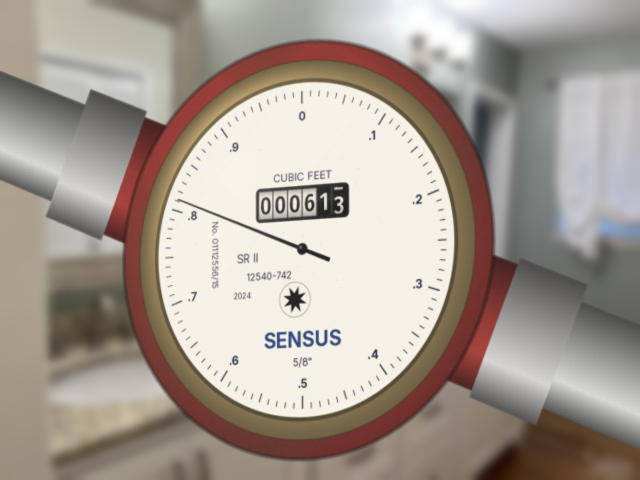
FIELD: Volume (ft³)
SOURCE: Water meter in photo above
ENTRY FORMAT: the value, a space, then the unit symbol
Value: 612.81 ft³
